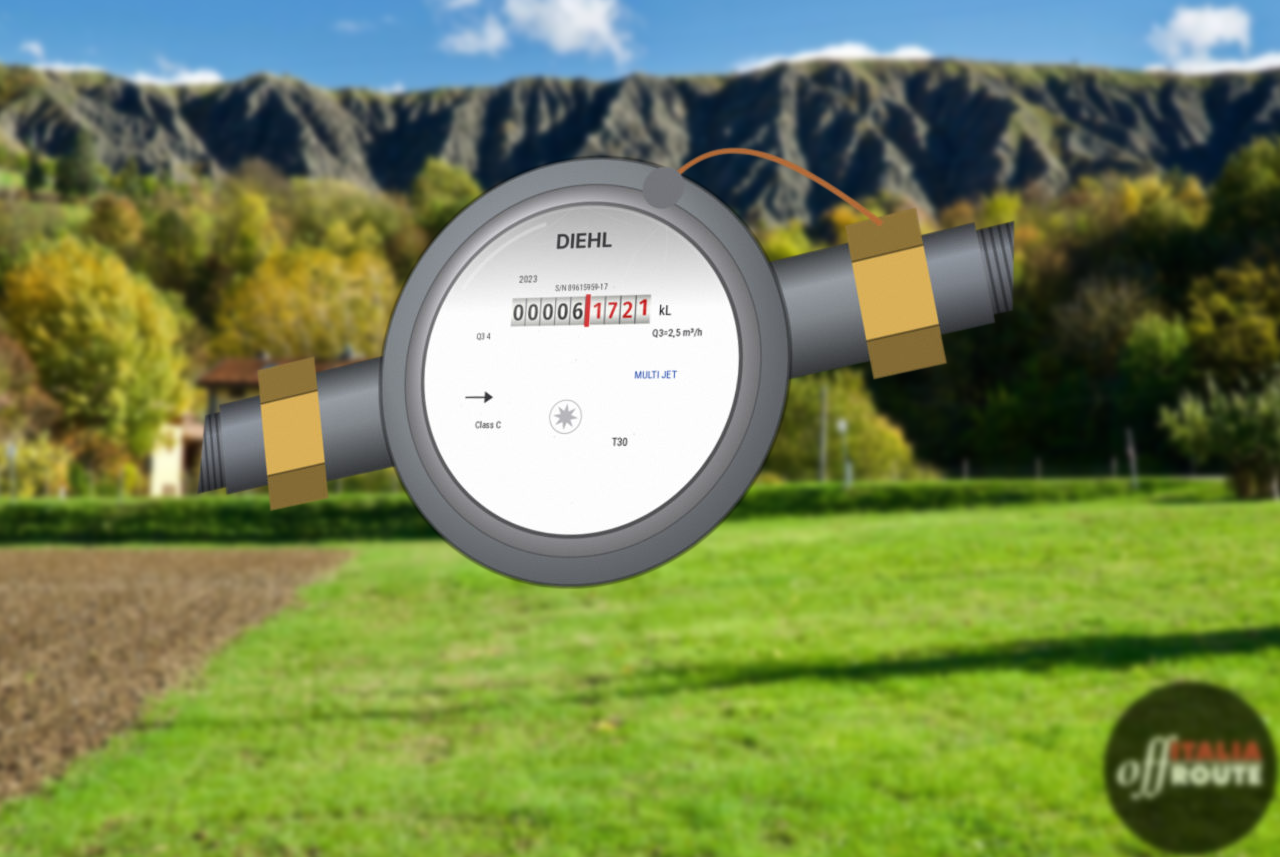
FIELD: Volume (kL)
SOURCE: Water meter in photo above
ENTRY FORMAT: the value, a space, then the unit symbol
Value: 6.1721 kL
